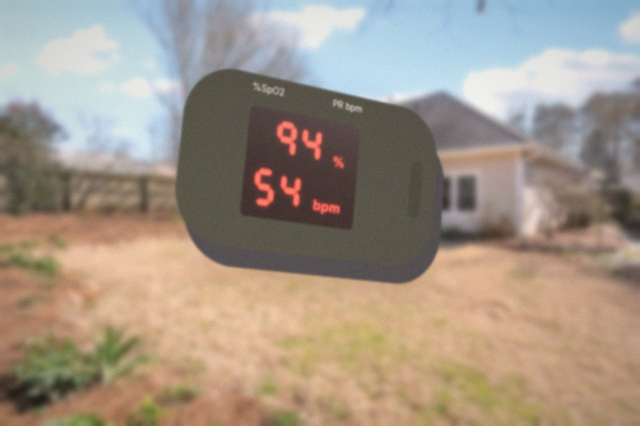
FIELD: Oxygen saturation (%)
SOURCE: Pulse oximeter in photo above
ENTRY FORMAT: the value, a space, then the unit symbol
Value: 94 %
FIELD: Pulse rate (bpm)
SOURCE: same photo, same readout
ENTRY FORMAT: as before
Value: 54 bpm
